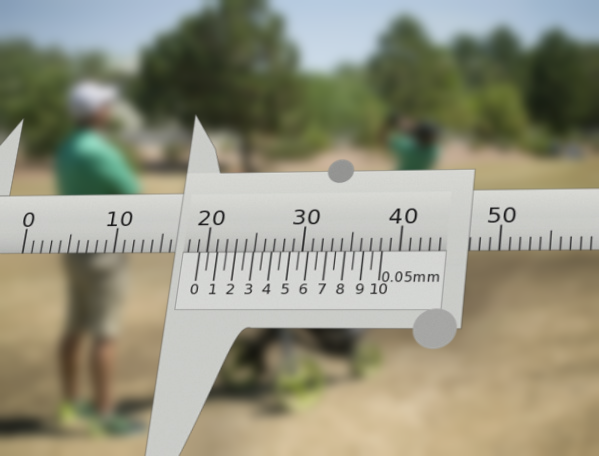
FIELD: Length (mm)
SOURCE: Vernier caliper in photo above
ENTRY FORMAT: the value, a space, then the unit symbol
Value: 19.2 mm
